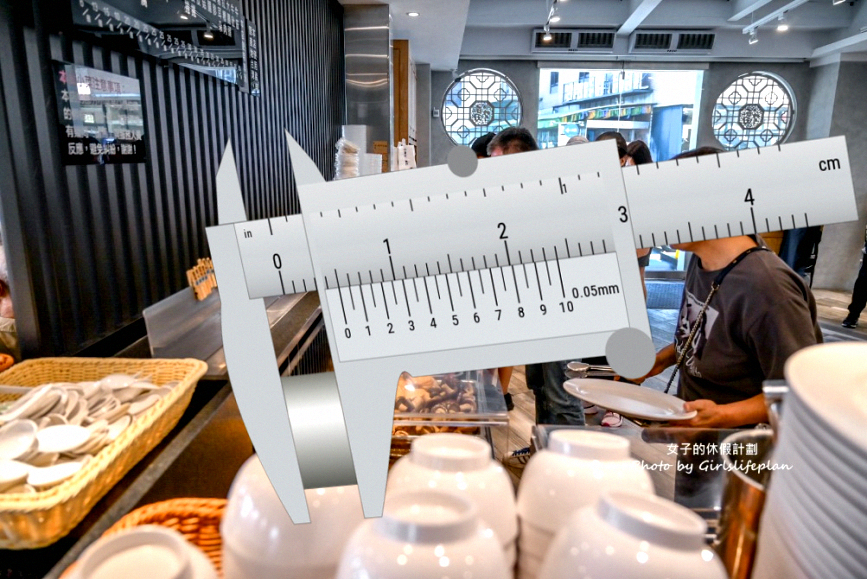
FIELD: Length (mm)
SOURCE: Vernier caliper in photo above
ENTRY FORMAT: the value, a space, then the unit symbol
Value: 5.0 mm
